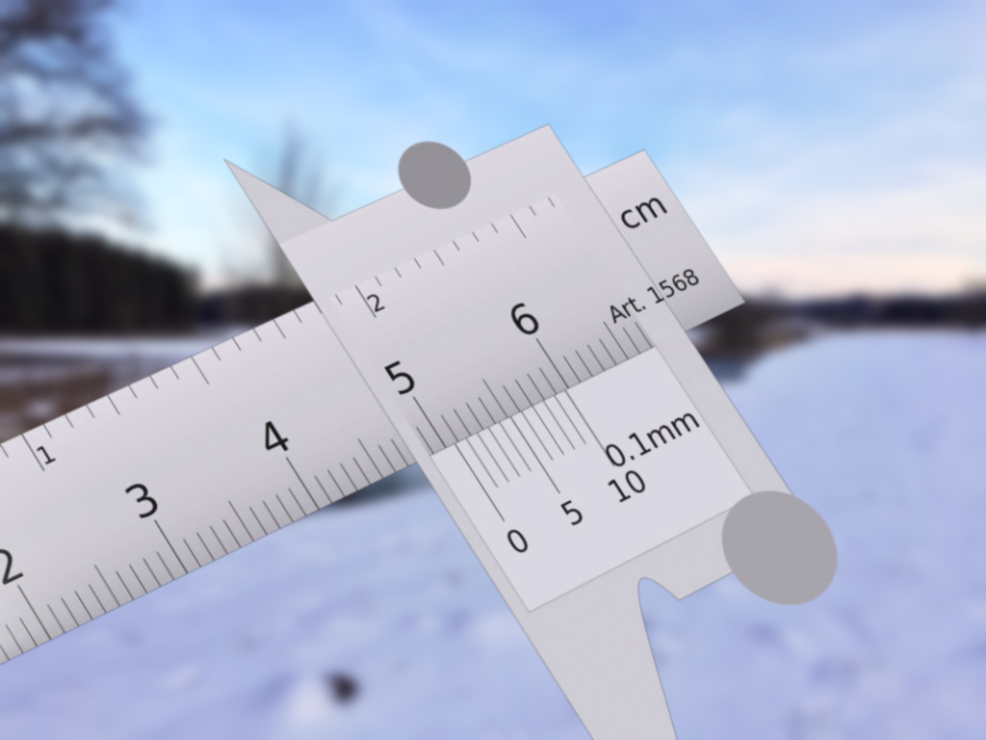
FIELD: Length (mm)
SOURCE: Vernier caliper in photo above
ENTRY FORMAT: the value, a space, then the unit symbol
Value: 50.7 mm
